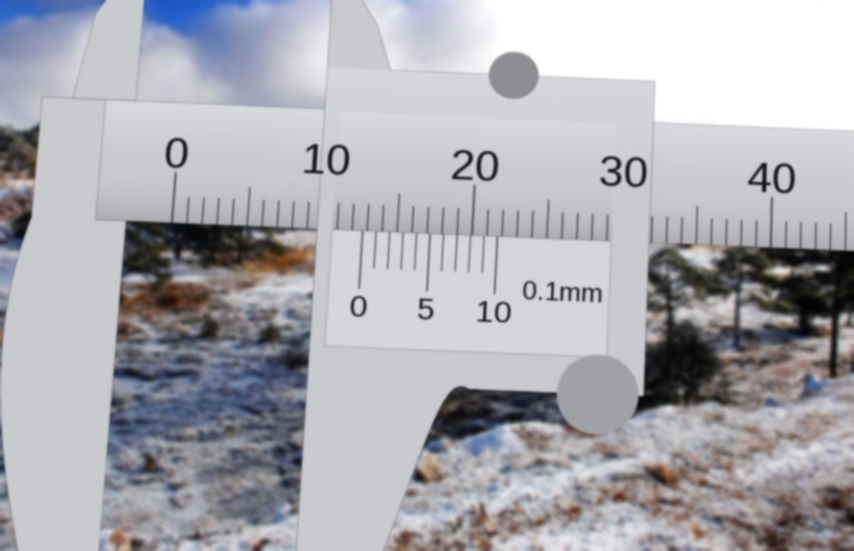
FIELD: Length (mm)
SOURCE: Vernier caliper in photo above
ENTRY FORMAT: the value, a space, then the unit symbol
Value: 12.7 mm
